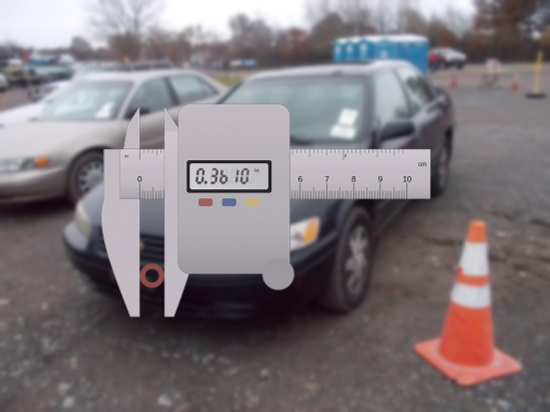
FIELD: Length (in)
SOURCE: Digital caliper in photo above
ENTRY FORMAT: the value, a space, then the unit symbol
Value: 0.3610 in
